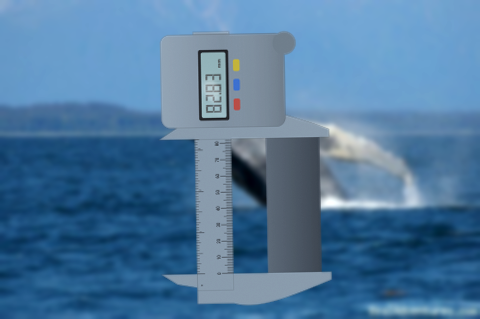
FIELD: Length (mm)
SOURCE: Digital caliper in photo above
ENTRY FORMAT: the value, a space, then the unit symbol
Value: 82.83 mm
